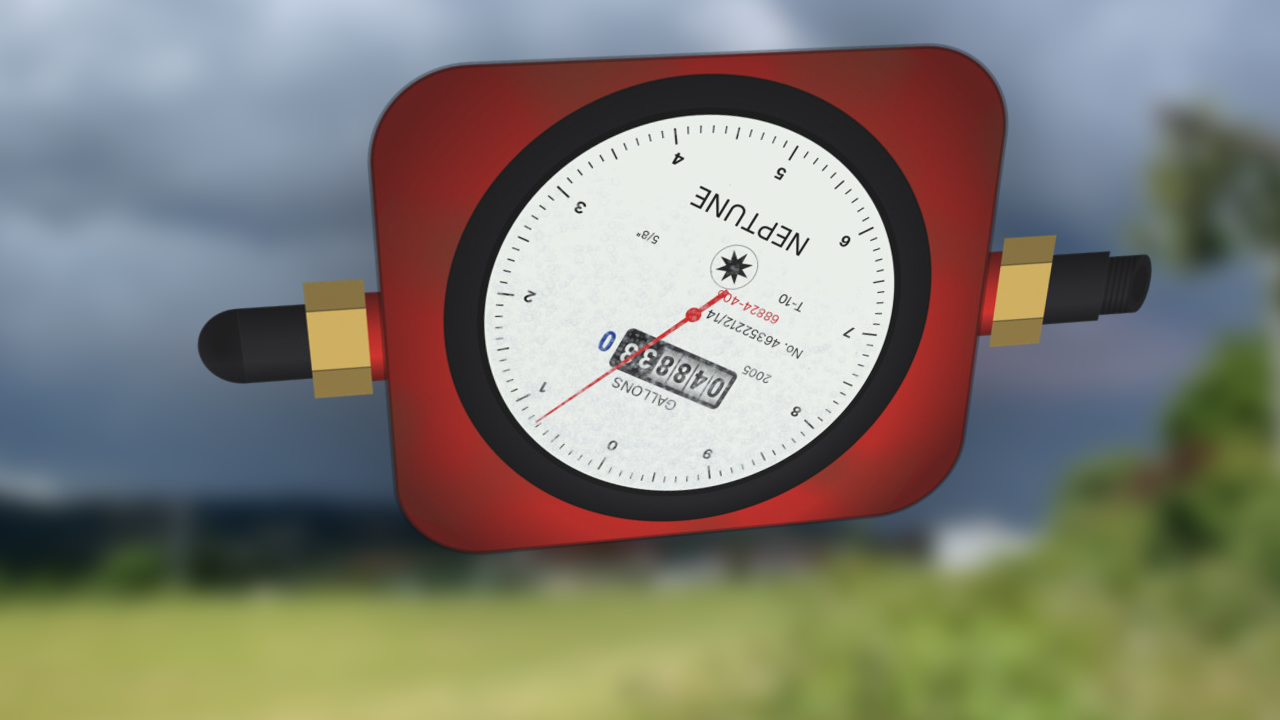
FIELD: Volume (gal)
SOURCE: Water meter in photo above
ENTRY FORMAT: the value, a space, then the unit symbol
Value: 488330.7 gal
